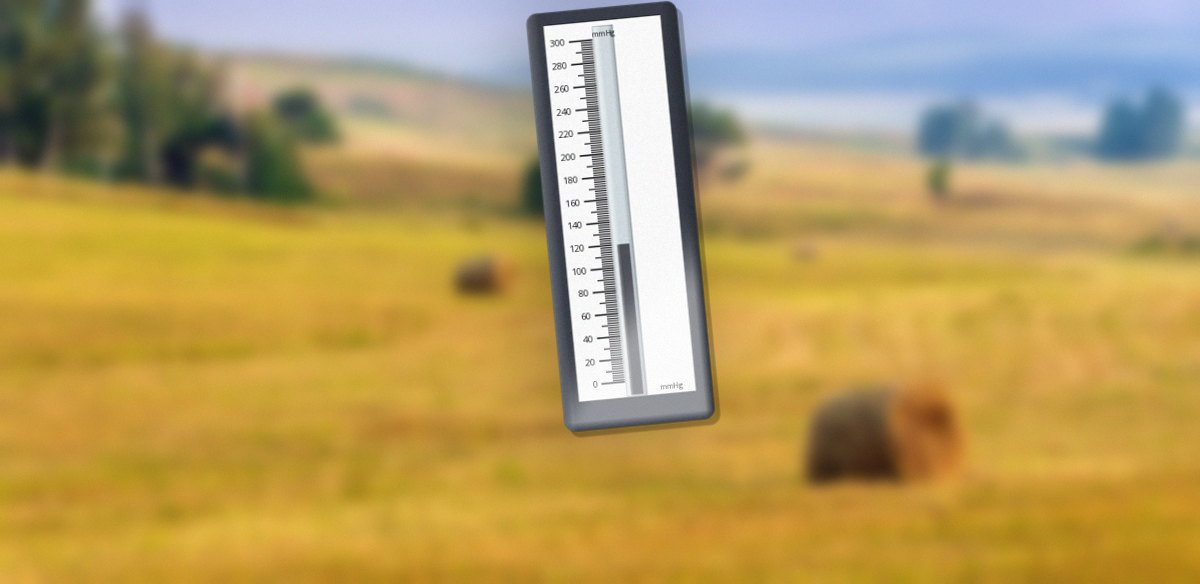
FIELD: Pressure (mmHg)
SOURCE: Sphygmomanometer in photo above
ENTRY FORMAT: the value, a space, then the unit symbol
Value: 120 mmHg
